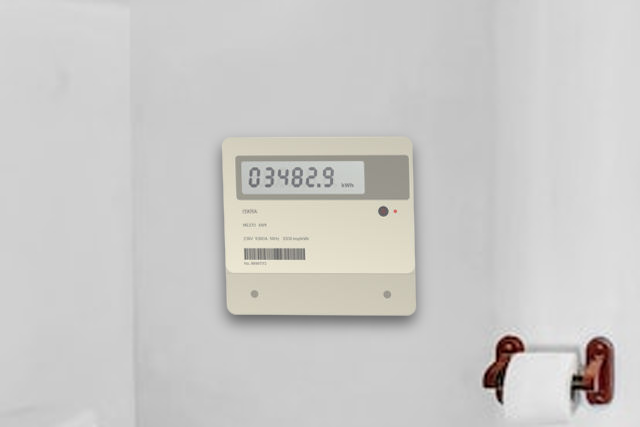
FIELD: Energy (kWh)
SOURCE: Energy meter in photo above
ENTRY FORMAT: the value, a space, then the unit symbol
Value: 3482.9 kWh
